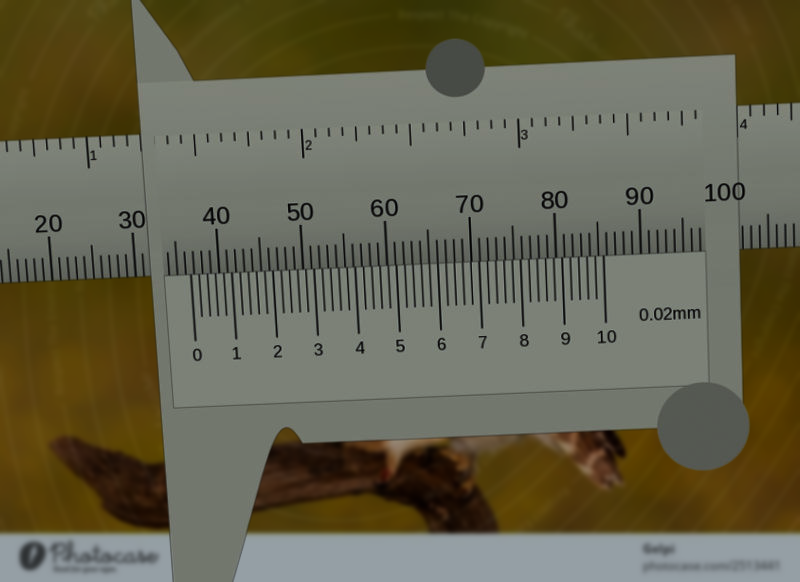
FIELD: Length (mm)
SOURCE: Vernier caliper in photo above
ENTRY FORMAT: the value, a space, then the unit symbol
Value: 36.6 mm
